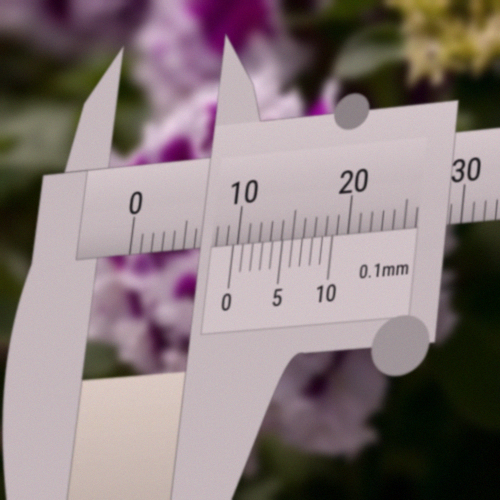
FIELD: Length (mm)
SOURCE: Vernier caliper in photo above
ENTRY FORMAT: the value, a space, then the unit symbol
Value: 9.6 mm
